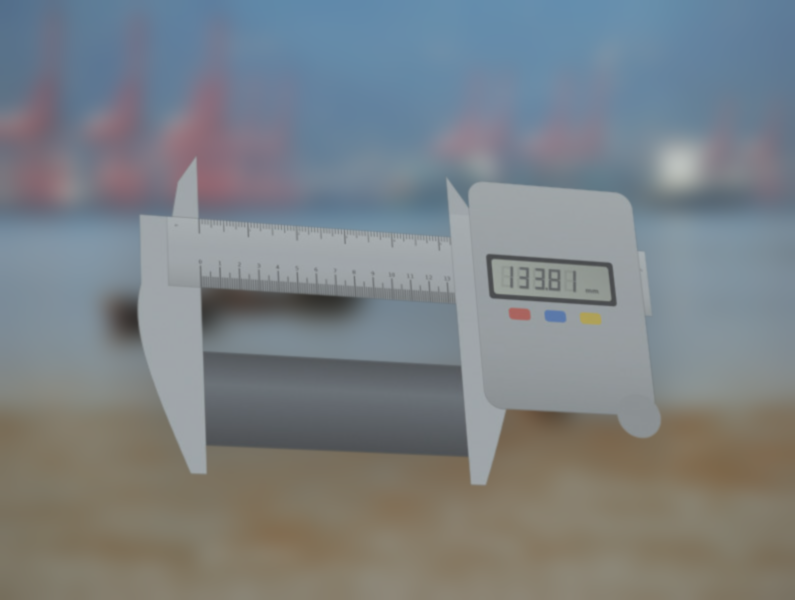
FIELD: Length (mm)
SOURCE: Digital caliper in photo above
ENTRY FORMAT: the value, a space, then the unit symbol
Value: 133.81 mm
